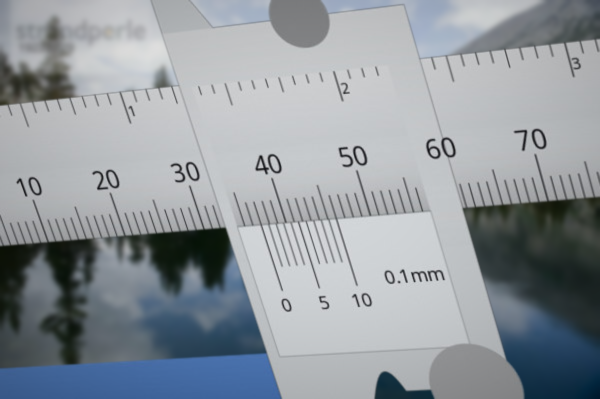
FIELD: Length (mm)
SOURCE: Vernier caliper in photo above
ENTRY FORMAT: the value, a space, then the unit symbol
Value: 37.0 mm
